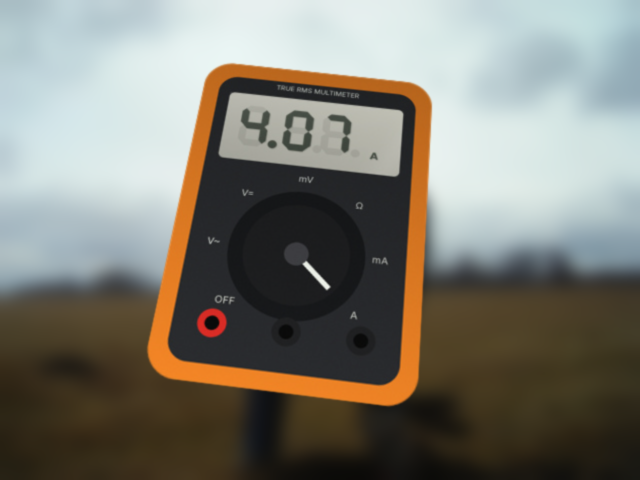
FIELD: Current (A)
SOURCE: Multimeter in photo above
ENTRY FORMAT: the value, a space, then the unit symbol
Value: 4.07 A
